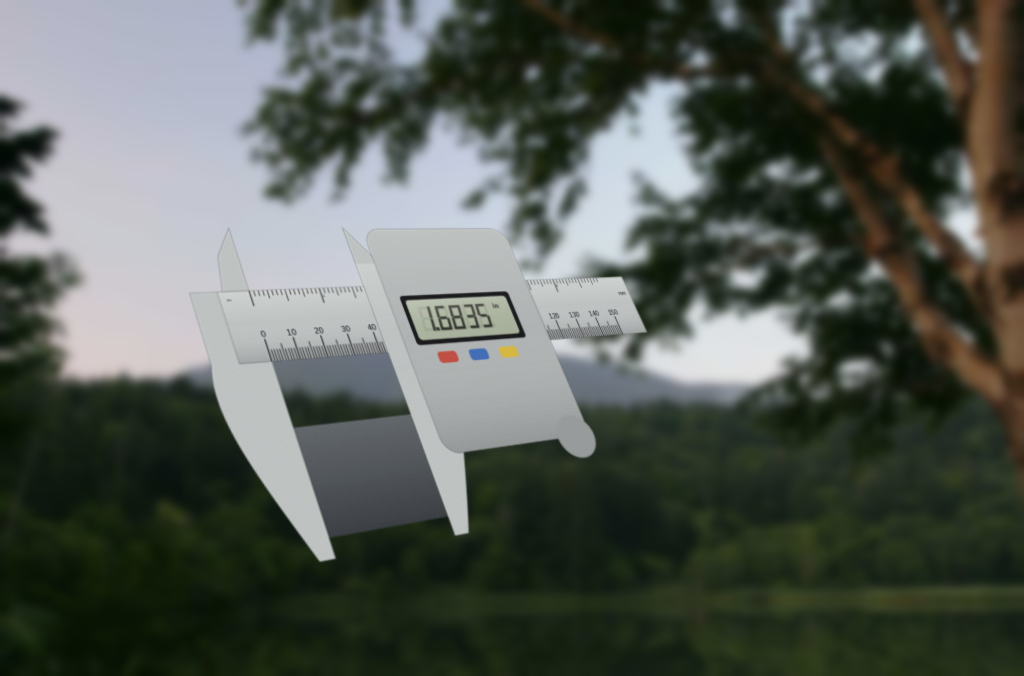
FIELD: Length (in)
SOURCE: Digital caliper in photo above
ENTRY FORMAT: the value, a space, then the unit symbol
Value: 1.6835 in
